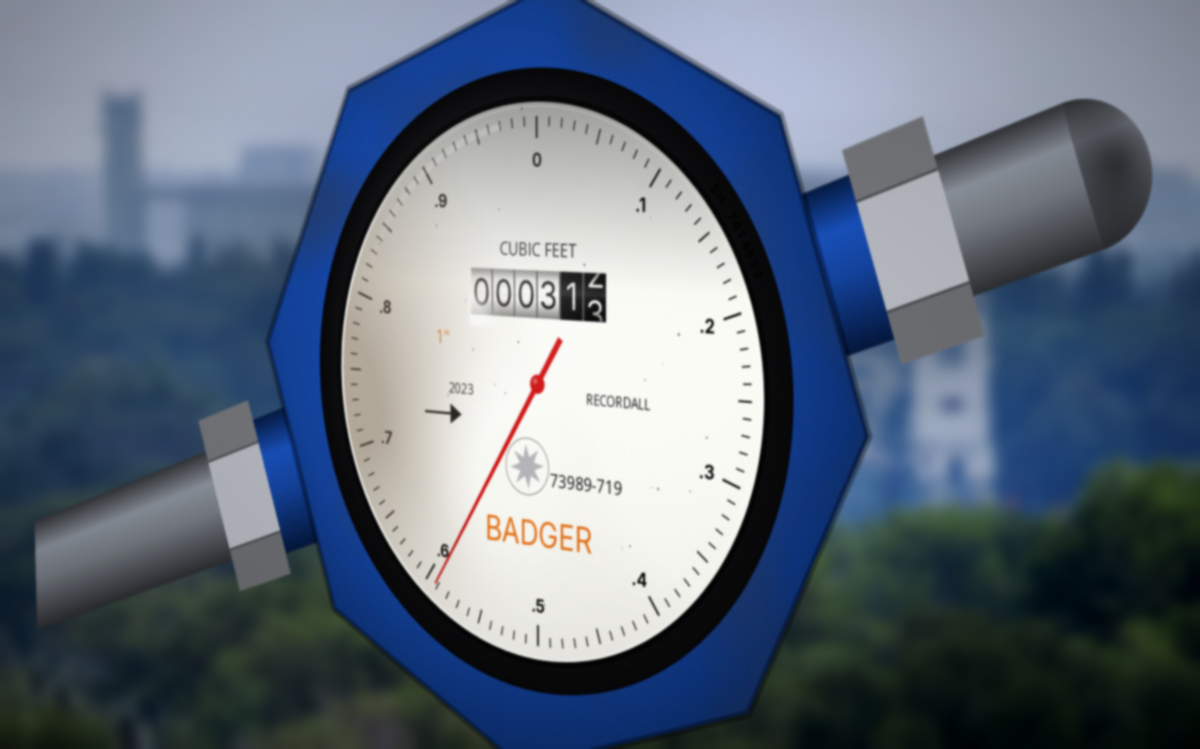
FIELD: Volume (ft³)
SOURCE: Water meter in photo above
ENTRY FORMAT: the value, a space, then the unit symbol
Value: 312.59 ft³
